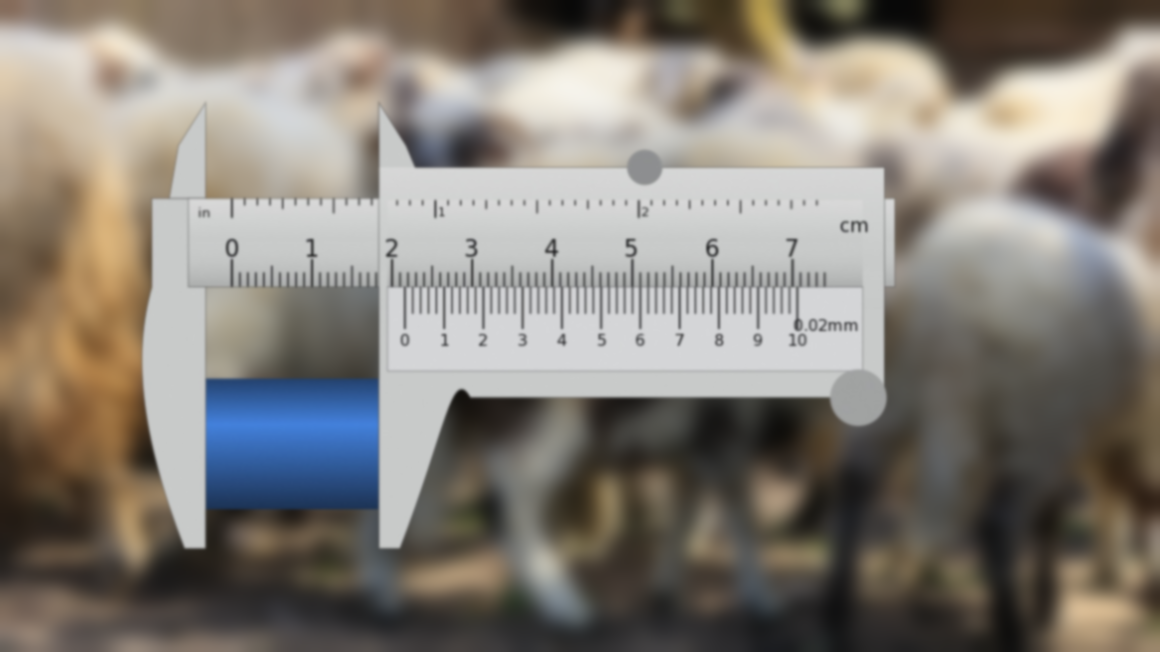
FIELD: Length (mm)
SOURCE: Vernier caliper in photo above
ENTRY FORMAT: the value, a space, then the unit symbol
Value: 21.6 mm
